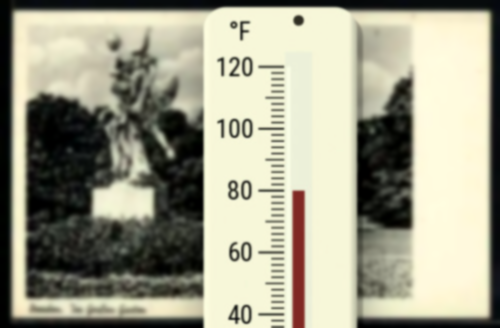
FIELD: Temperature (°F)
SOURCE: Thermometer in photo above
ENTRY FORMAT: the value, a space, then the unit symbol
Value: 80 °F
